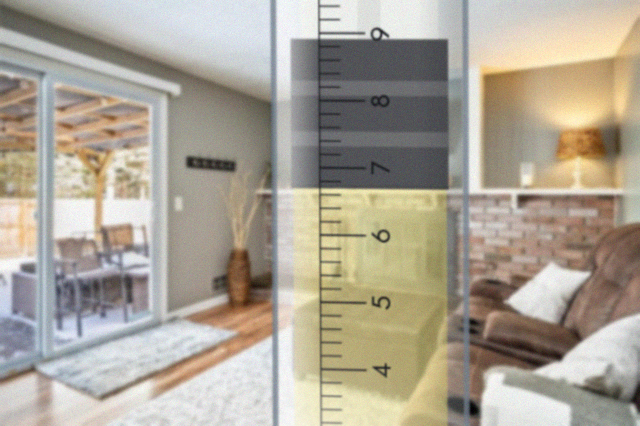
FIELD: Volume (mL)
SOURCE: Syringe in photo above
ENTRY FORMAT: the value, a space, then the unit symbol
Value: 6.7 mL
